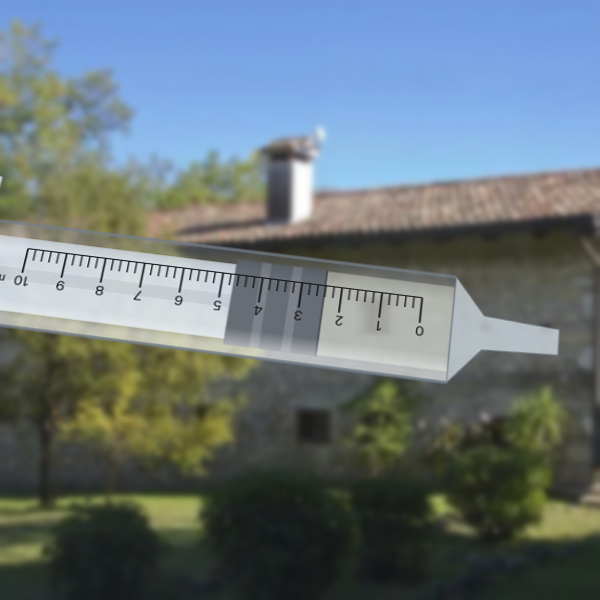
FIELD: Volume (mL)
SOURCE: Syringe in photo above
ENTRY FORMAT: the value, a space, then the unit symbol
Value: 2.4 mL
